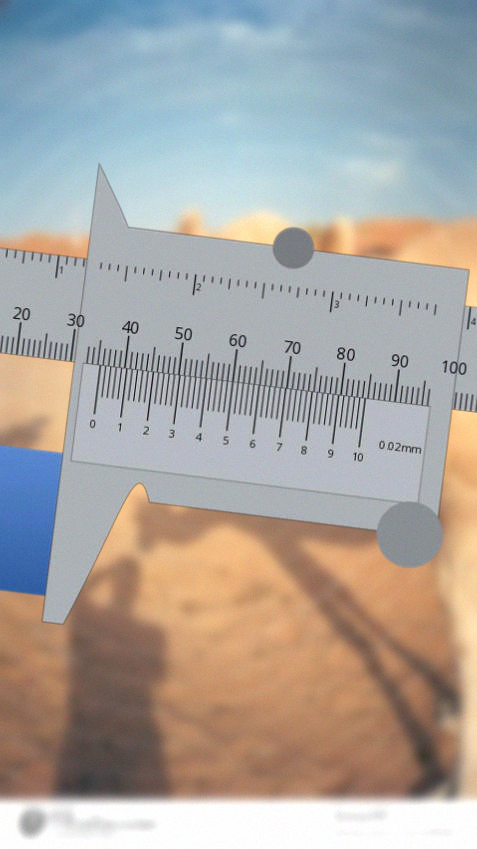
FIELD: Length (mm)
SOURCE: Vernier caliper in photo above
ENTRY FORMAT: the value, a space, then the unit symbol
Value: 35.5 mm
